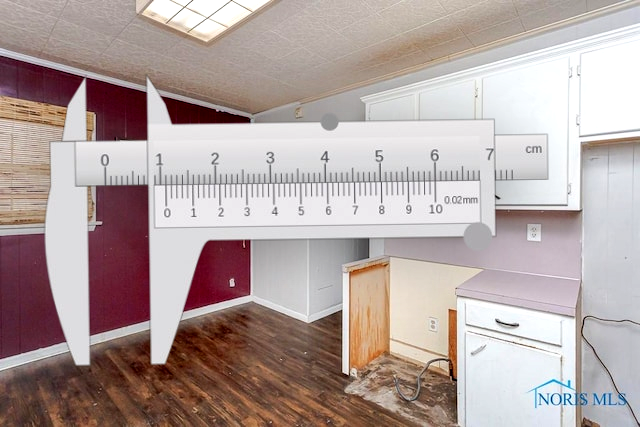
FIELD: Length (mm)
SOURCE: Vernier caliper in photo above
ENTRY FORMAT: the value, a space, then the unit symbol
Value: 11.0 mm
